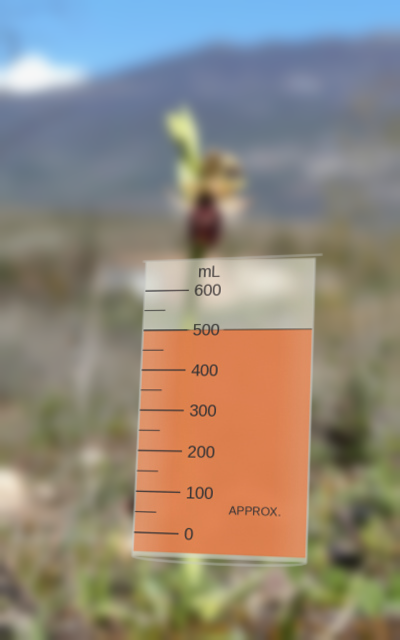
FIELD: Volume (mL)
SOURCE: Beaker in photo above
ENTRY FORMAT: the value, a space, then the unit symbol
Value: 500 mL
